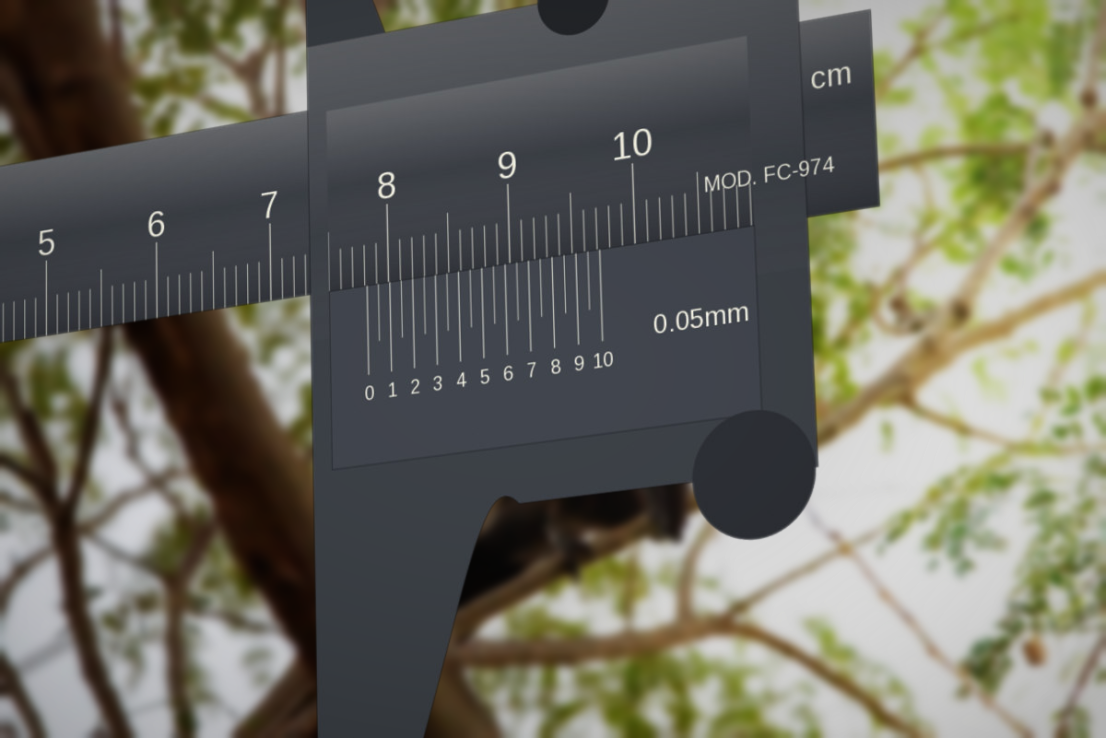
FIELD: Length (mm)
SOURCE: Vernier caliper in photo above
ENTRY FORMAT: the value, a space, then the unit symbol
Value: 78.2 mm
